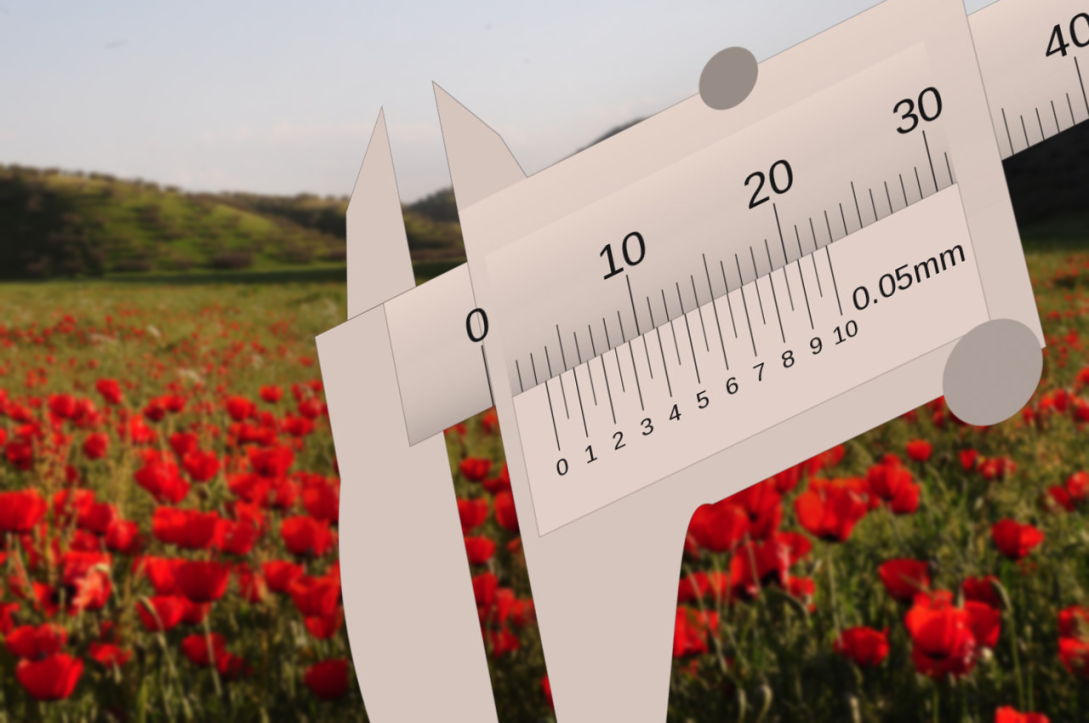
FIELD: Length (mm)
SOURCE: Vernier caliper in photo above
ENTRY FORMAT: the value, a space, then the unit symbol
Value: 3.6 mm
